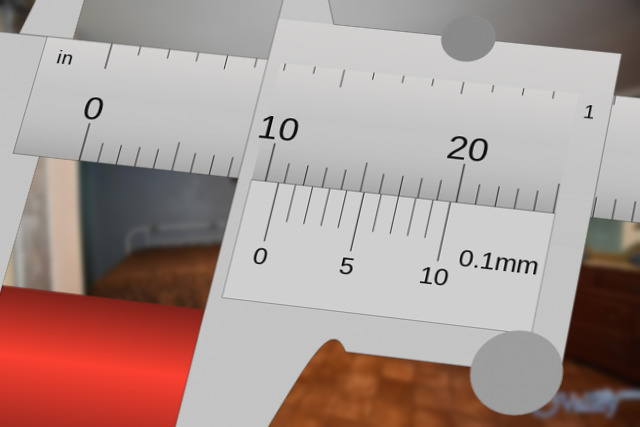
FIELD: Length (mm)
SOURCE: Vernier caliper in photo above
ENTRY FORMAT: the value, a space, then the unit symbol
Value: 10.7 mm
